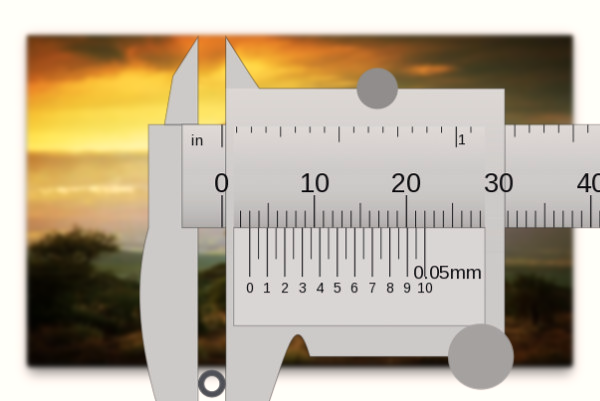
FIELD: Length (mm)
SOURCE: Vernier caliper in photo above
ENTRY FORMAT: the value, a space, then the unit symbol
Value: 3.0 mm
